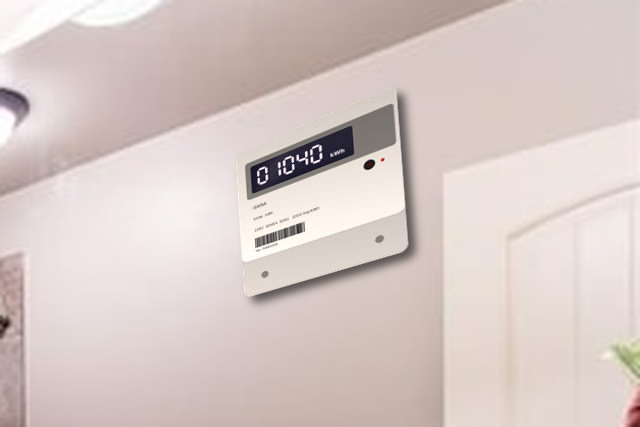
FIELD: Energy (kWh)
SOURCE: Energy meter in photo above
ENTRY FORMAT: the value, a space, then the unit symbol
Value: 1040 kWh
